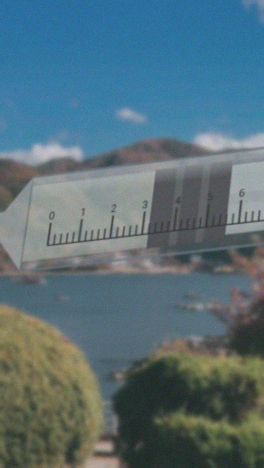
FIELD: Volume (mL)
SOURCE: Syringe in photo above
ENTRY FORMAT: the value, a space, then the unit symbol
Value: 3.2 mL
